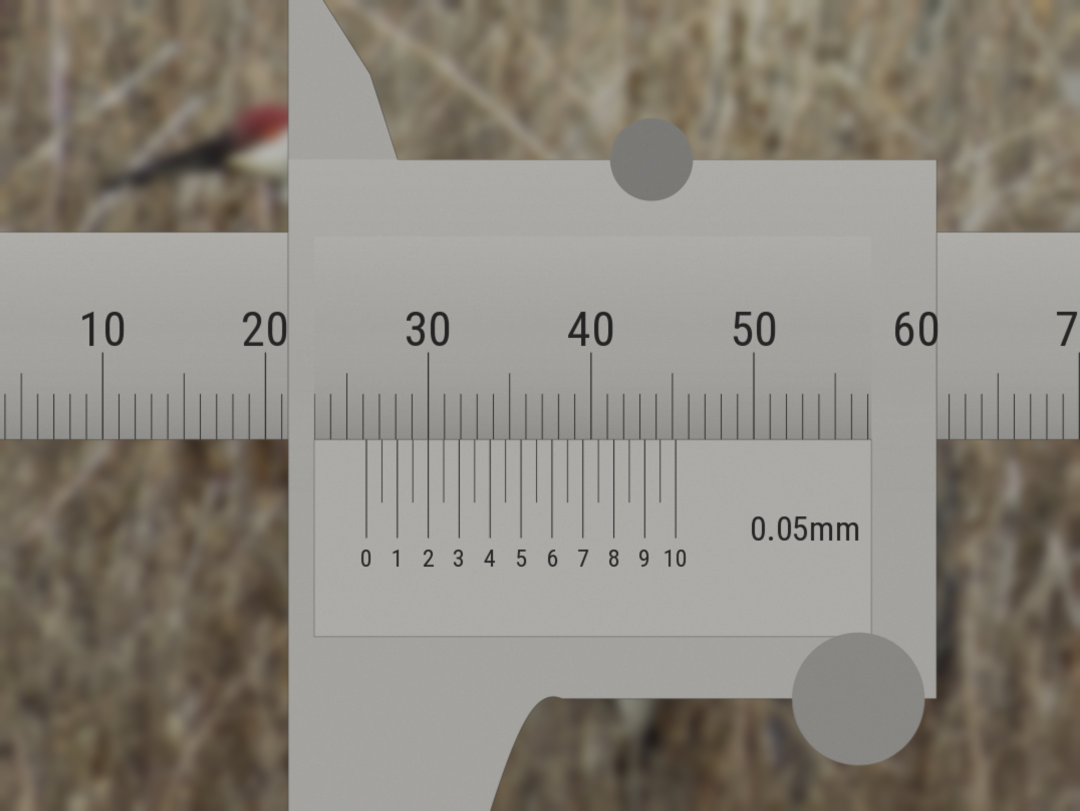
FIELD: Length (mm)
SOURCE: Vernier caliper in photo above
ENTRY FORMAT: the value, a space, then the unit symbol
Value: 26.2 mm
